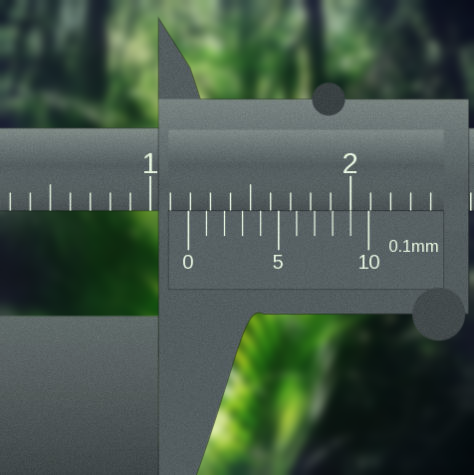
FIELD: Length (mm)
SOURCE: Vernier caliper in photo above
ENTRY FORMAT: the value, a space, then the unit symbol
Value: 11.9 mm
